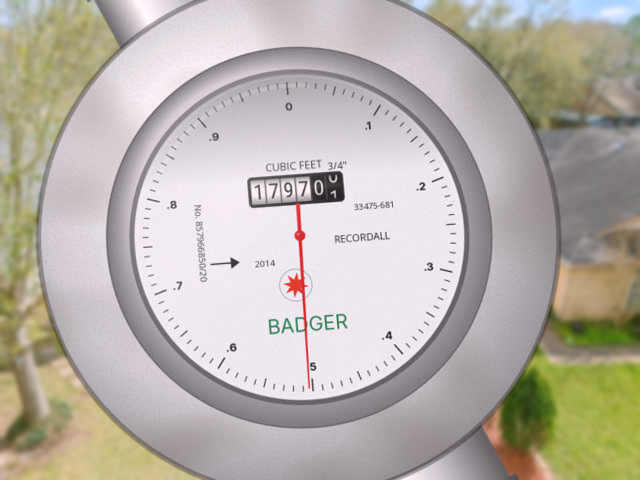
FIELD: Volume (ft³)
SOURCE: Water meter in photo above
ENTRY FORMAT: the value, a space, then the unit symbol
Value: 179700.50 ft³
